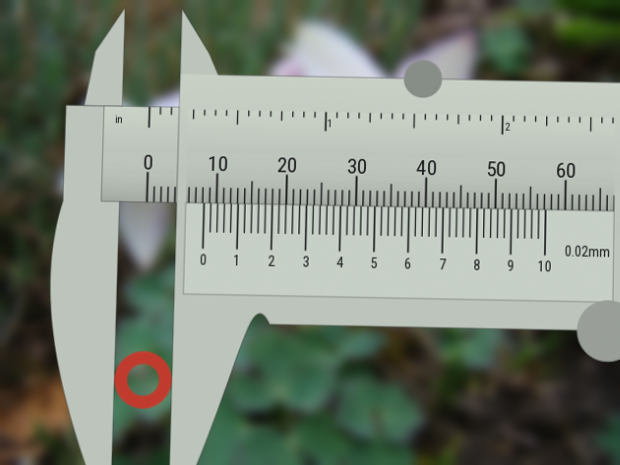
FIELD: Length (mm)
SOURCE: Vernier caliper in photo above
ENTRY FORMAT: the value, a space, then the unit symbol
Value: 8.2 mm
